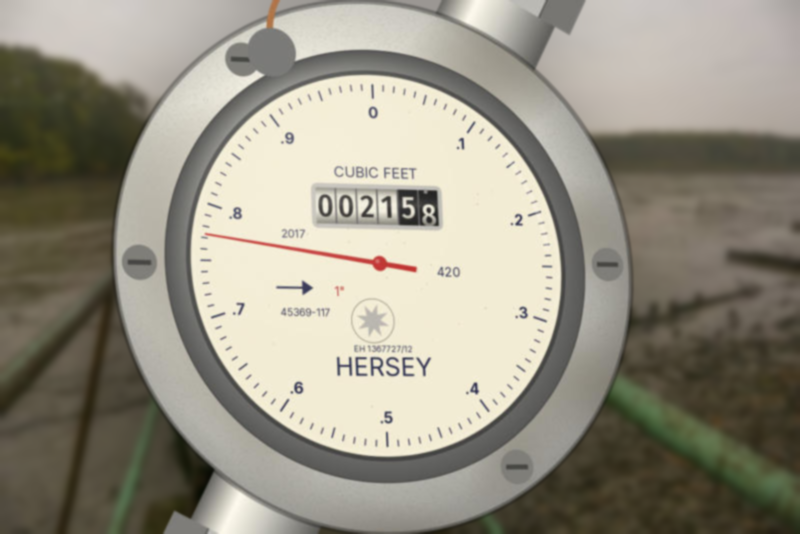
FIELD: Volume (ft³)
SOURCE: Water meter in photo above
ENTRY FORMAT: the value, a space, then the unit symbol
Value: 2157.77 ft³
